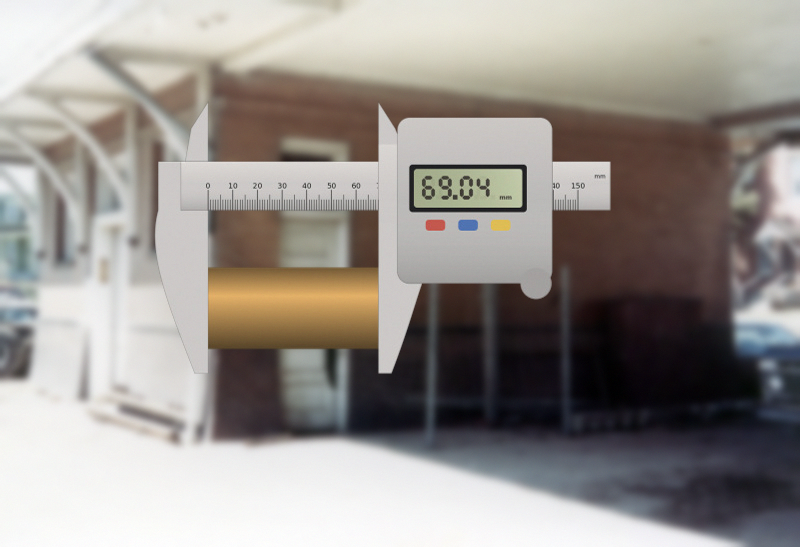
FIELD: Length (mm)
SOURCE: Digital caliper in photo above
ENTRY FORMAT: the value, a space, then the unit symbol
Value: 69.04 mm
